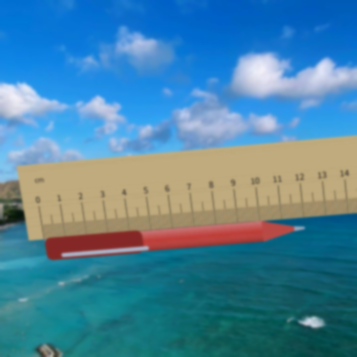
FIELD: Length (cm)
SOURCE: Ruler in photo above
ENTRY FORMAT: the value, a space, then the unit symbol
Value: 12 cm
